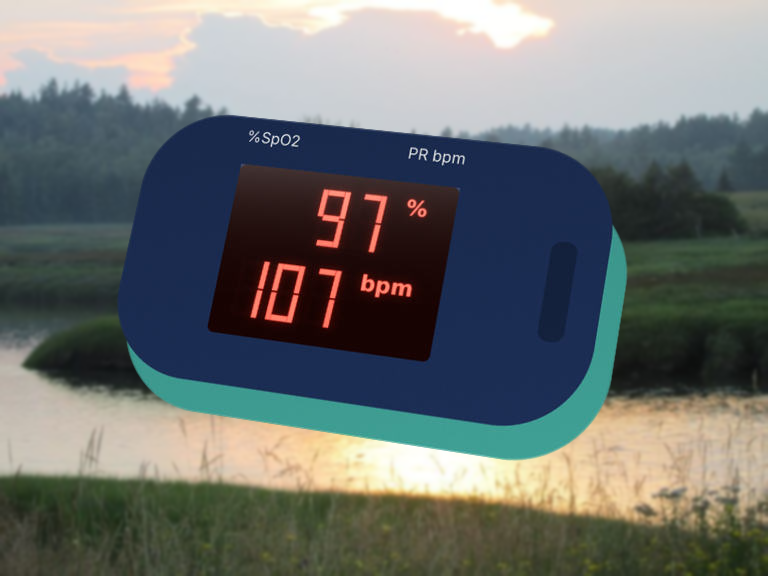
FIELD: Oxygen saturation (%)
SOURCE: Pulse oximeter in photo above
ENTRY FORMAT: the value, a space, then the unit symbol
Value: 97 %
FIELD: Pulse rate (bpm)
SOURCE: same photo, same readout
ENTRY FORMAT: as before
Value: 107 bpm
